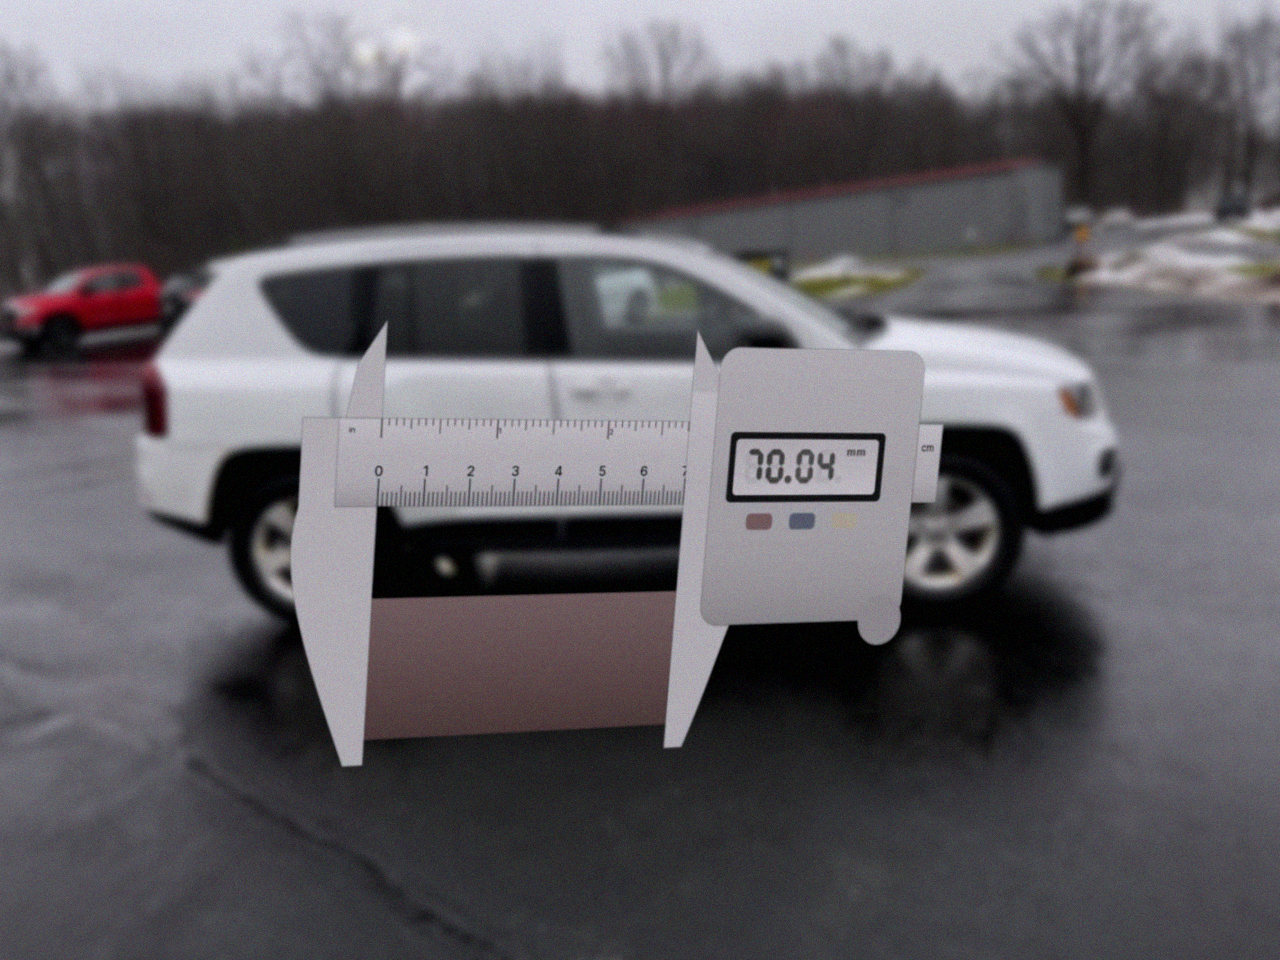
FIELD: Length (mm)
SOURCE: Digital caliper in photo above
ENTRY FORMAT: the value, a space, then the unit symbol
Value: 70.04 mm
